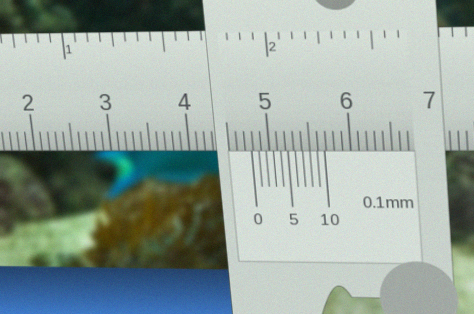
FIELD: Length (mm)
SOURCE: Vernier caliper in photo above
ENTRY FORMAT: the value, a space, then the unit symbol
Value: 47.8 mm
